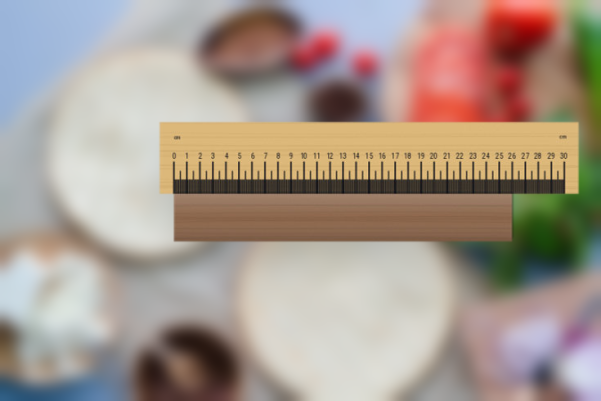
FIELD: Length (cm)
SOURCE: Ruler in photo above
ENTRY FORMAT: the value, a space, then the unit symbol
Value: 26 cm
